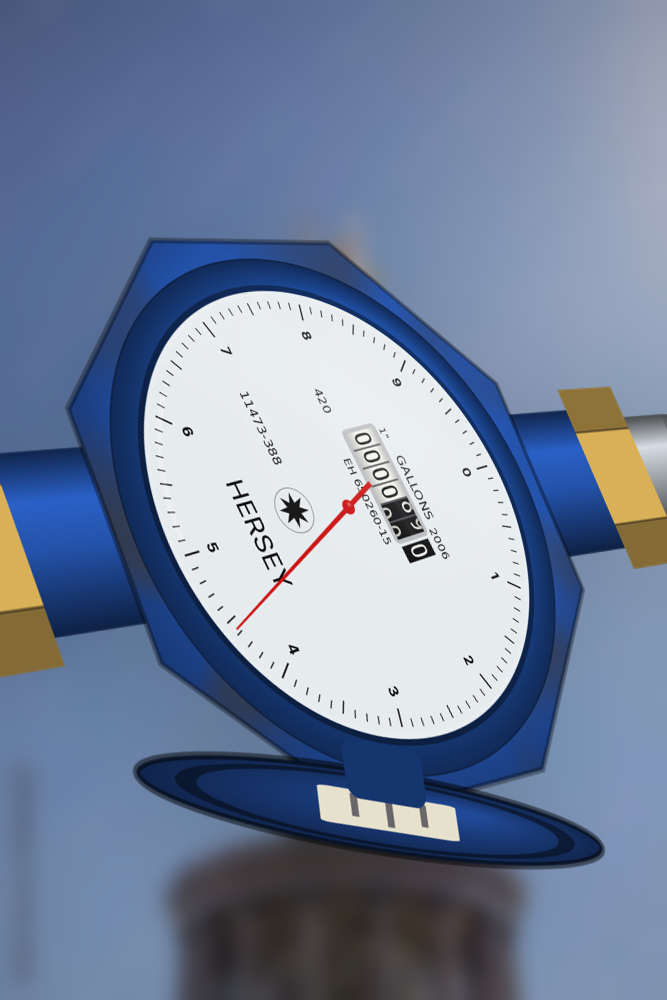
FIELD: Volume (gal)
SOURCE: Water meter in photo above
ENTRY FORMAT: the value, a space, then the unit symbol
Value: 894.4 gal
